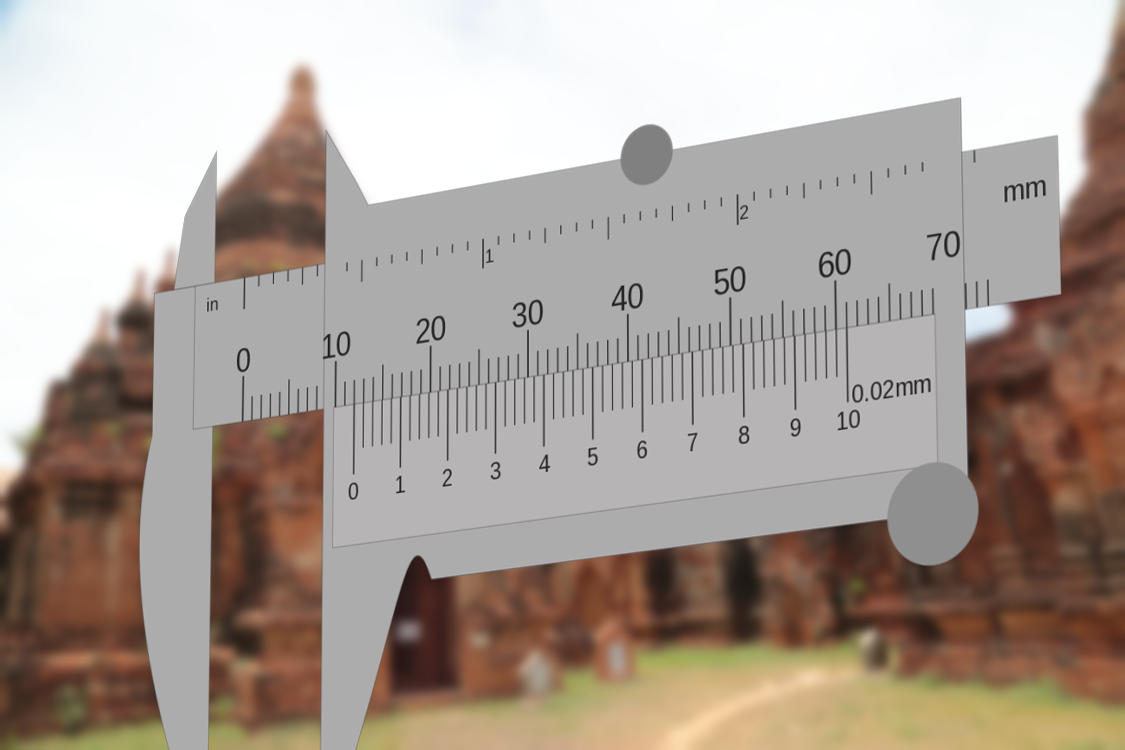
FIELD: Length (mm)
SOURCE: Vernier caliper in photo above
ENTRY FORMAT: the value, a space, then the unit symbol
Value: 12.0 mm
